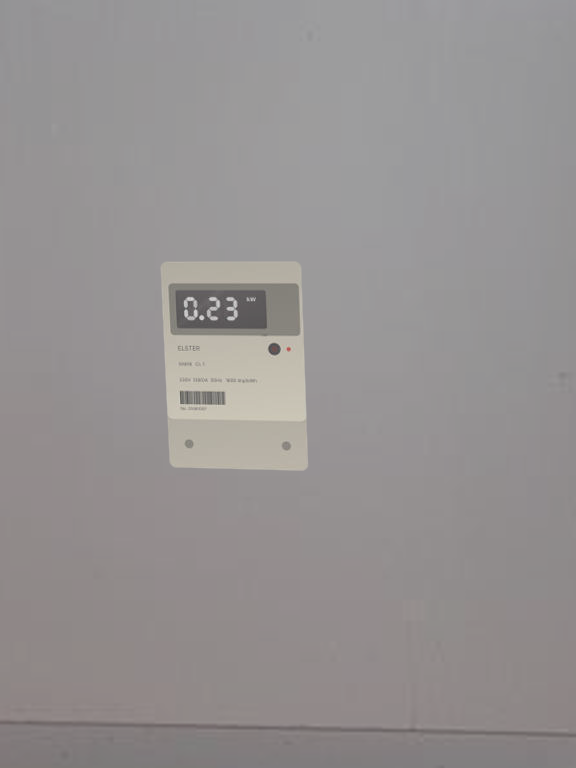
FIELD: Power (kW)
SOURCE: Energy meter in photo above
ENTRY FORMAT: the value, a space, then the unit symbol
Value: 0.23 kW
